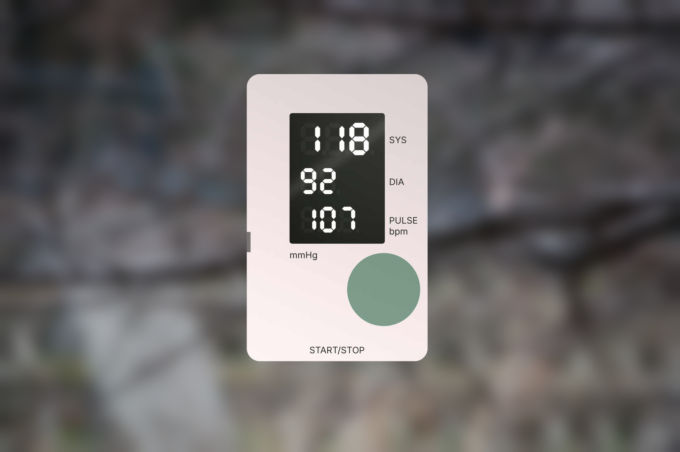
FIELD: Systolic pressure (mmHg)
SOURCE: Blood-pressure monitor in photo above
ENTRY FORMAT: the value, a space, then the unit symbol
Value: 118 mmHg
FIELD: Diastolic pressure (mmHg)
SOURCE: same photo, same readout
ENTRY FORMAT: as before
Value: 92 mmHg
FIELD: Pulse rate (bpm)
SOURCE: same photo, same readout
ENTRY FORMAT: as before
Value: 107 bpm
